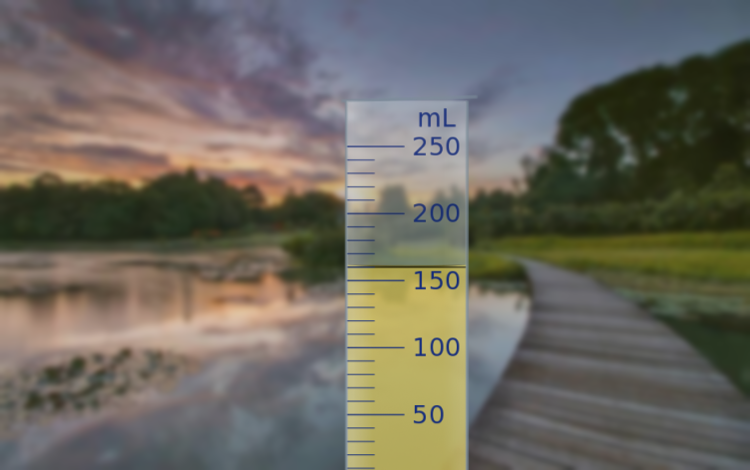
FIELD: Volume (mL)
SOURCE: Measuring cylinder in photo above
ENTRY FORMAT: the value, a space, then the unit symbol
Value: 160 mL
